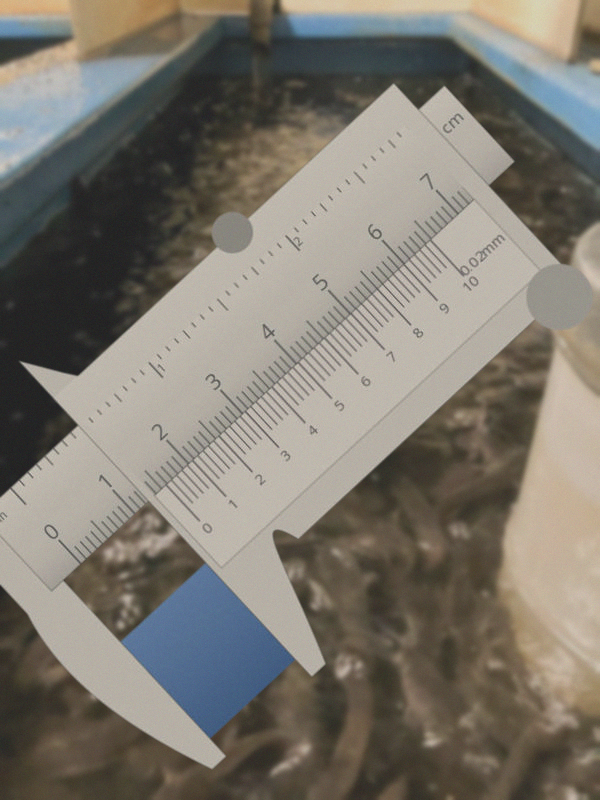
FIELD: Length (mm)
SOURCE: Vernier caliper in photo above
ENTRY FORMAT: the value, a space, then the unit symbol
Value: 15.8 mm
